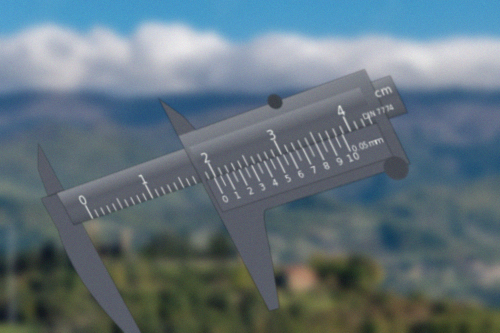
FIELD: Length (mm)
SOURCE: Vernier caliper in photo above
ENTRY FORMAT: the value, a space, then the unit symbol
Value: 19.8 mm
